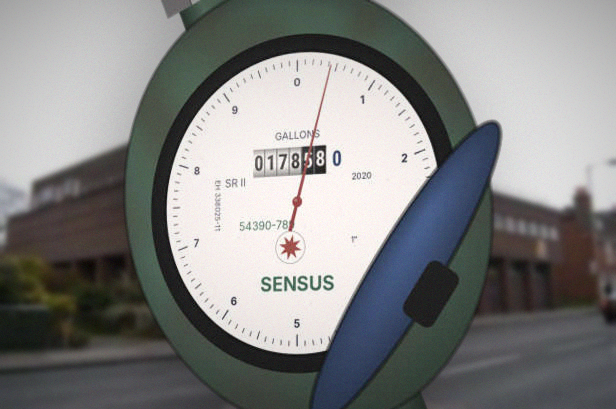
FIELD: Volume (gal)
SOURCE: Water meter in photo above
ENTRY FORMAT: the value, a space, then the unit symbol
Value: 178580.4 gal
